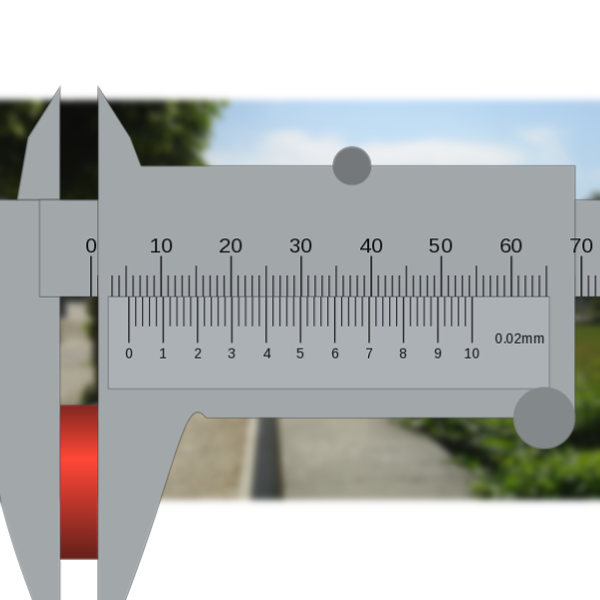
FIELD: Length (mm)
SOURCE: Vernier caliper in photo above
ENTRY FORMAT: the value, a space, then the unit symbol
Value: 5.4 mm
